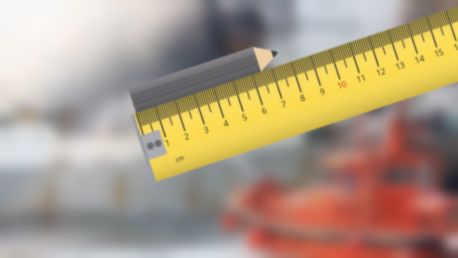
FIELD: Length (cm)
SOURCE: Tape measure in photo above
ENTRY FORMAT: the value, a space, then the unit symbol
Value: 7.5 cm
